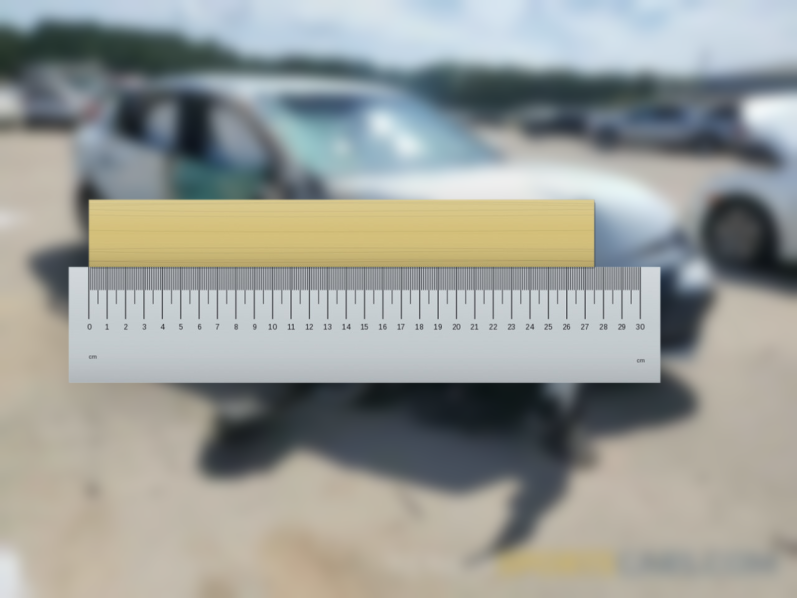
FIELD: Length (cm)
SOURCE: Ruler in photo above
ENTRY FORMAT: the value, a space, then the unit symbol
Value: 27.5 cm
